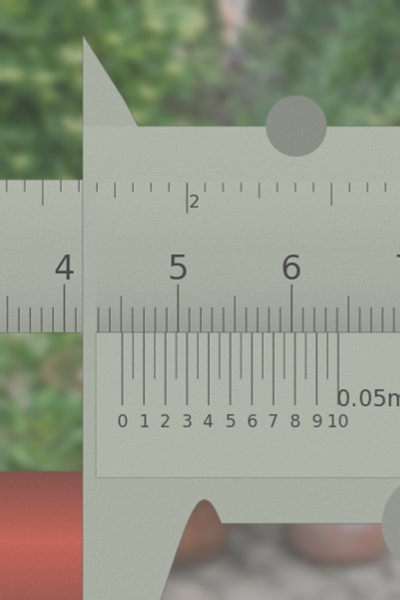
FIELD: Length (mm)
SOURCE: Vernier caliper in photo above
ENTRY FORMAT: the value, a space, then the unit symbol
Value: 45.1 mm
